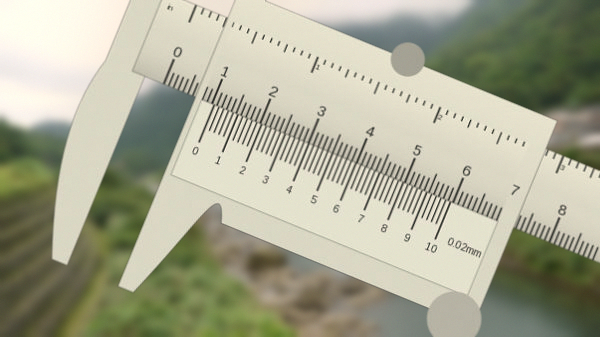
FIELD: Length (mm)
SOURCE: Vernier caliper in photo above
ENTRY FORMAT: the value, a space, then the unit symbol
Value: 10.5 mm
